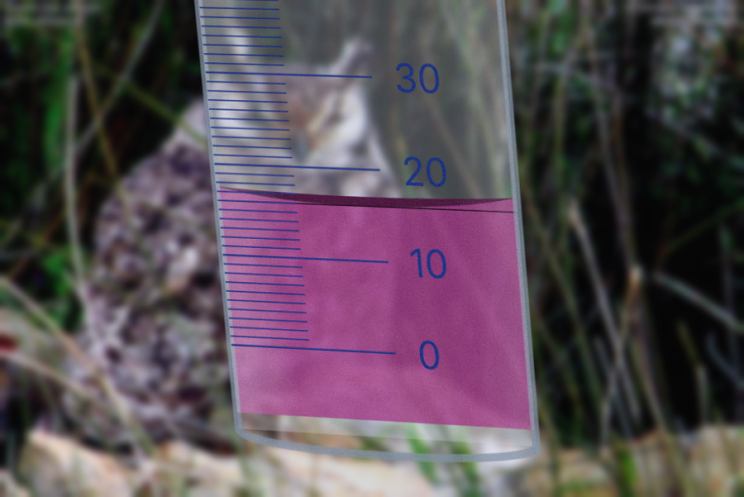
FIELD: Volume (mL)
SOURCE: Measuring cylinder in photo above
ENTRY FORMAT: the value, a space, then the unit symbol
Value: 16 mL
